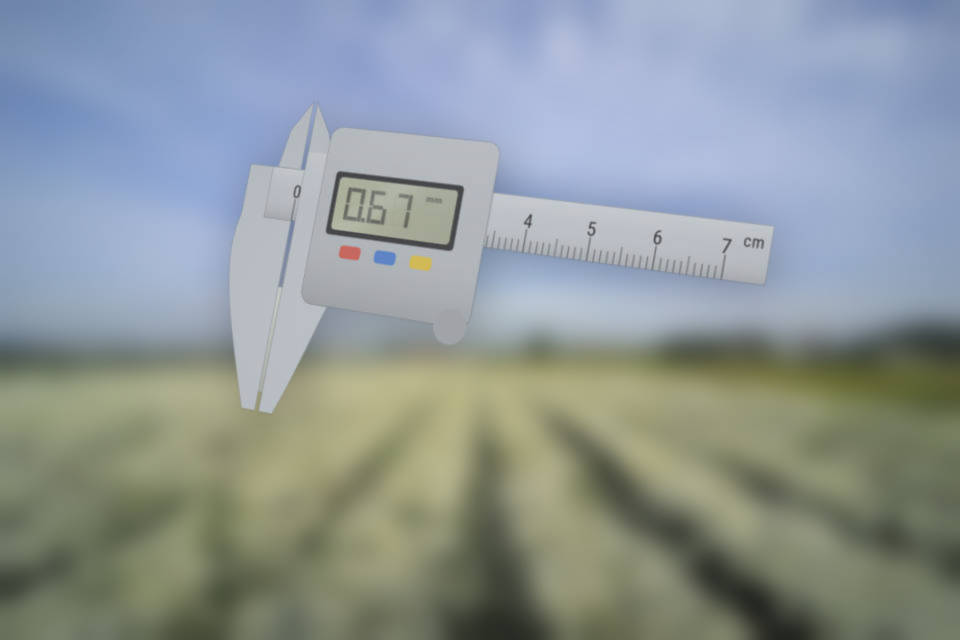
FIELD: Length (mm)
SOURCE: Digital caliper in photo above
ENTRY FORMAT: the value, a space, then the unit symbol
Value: 0.67 mm
